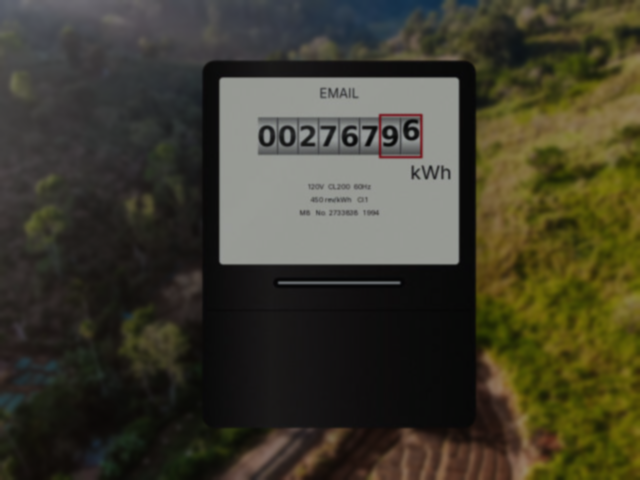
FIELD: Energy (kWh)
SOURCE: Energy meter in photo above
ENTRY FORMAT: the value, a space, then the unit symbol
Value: 2767.96 kWh
